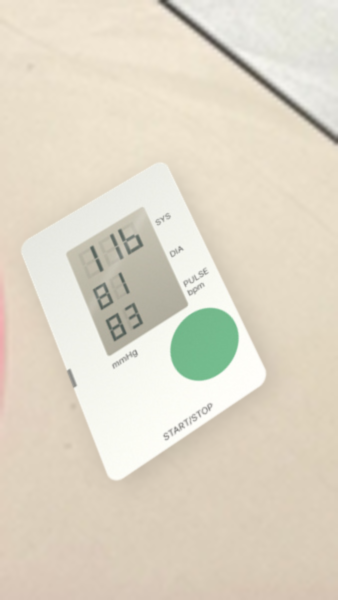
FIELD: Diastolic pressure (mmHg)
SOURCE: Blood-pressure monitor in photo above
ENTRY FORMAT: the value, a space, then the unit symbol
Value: 81 mmHg
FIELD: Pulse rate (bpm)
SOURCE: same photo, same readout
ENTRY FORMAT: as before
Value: 83 bpm
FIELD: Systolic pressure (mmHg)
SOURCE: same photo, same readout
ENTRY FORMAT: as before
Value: 116 mmHg
